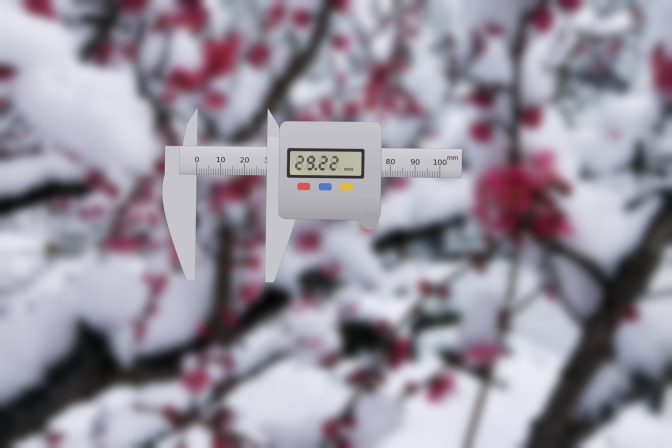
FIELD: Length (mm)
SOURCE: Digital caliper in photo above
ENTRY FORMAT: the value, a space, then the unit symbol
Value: 29.22 mm
